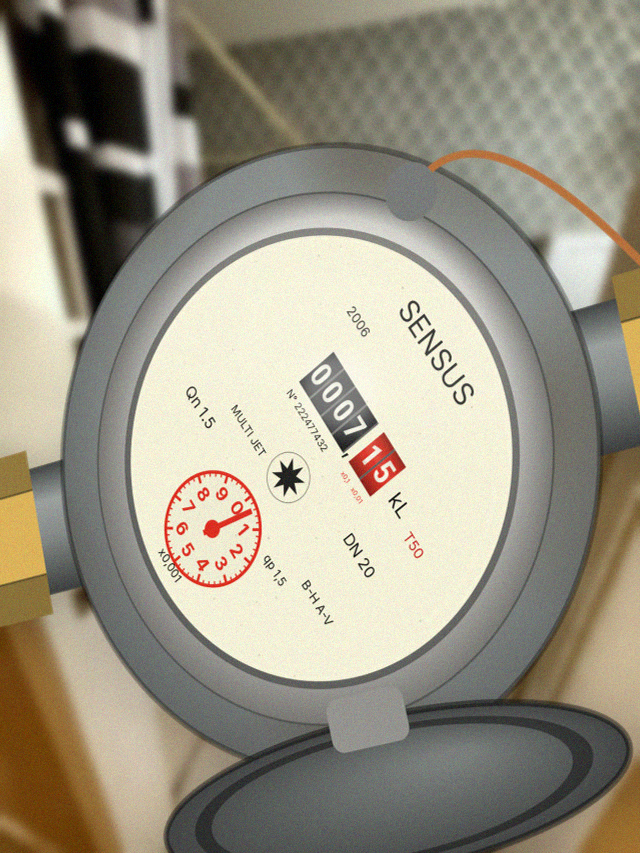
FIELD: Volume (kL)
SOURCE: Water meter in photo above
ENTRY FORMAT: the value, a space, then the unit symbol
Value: 7.150 kL
